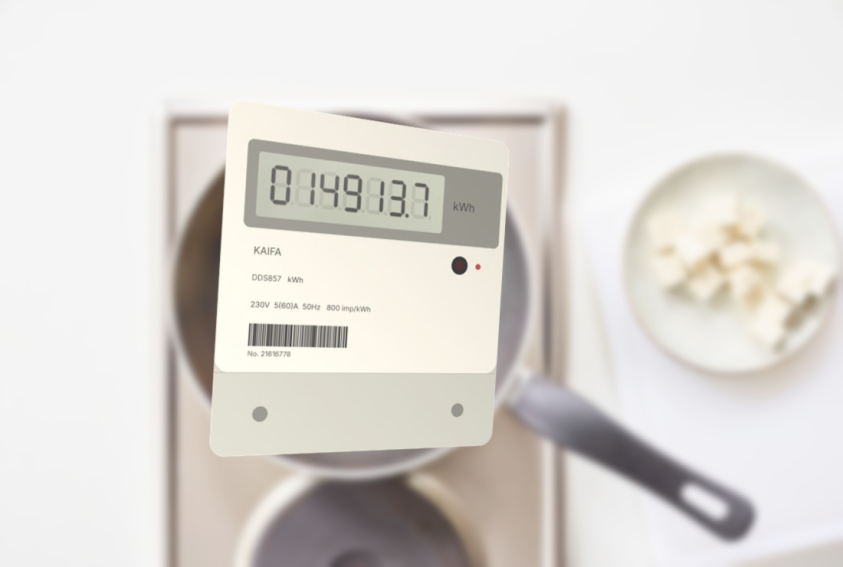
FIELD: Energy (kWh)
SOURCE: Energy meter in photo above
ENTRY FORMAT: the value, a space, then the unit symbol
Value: 14913.7 kWh
